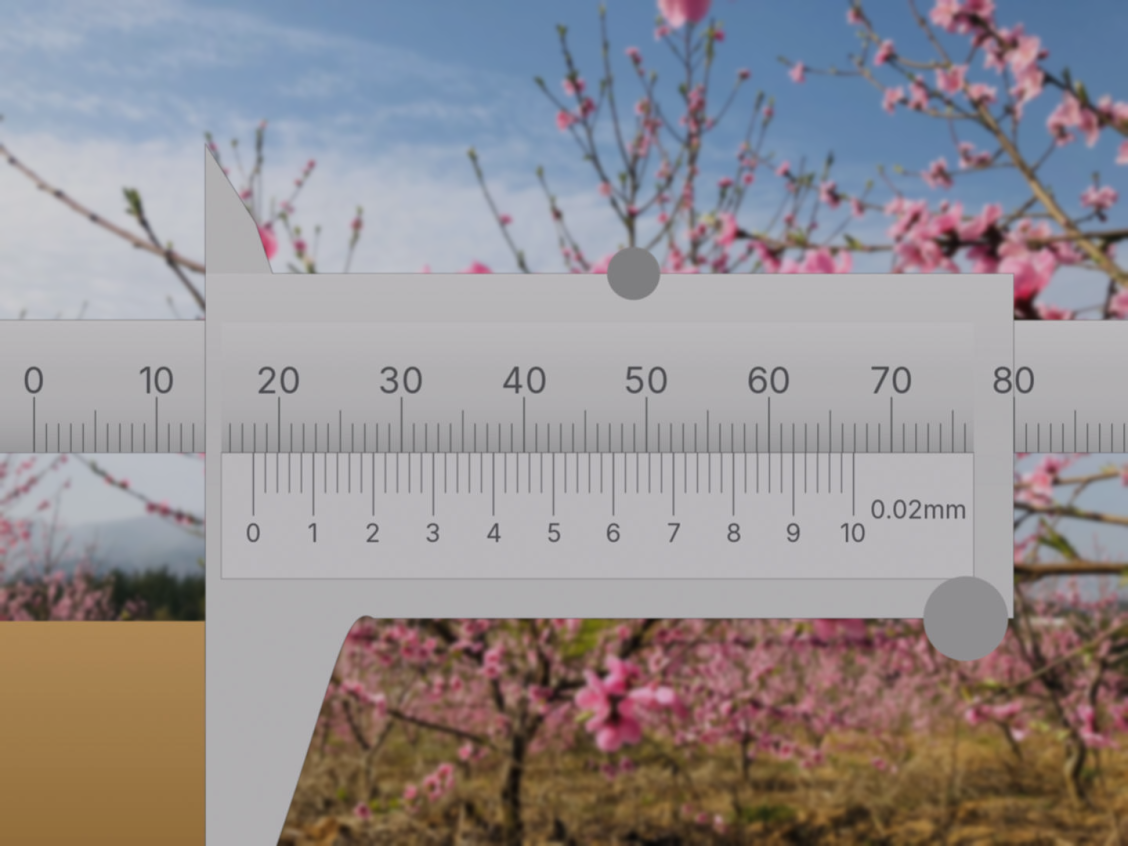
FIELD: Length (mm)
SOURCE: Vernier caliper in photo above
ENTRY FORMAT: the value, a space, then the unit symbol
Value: 17.9 mm
